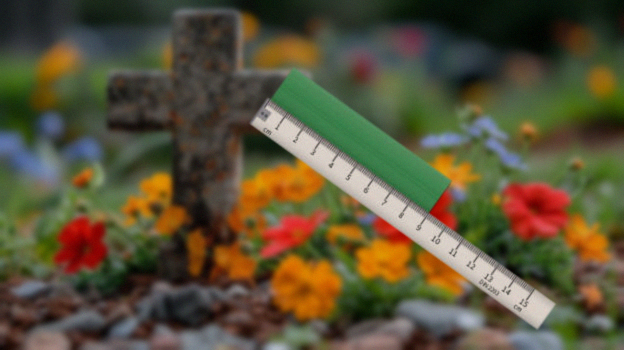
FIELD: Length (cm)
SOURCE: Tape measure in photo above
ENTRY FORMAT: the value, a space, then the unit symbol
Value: 9 cm
